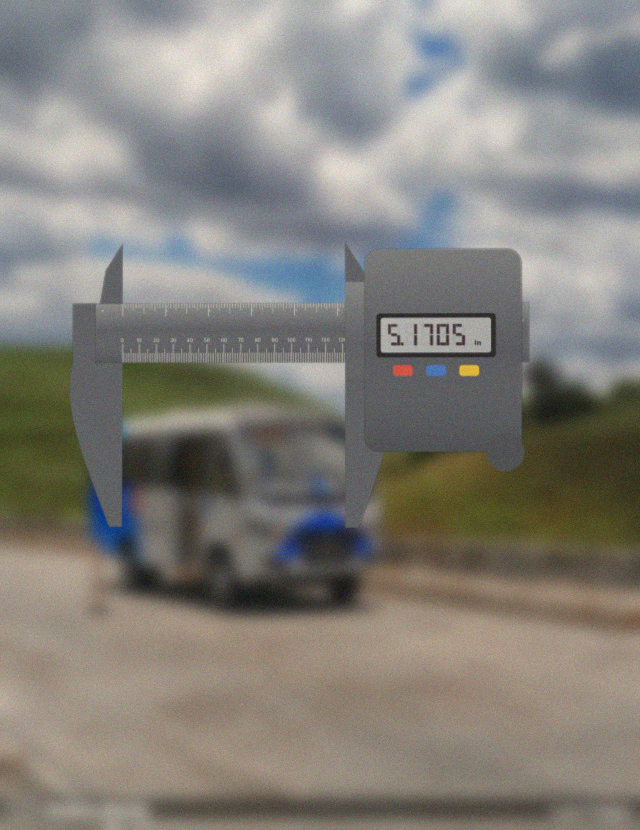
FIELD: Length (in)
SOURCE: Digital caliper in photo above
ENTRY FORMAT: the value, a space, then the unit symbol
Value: 5.1705 in
